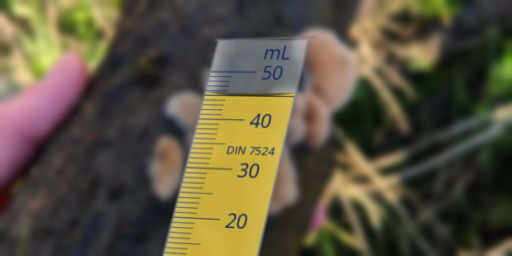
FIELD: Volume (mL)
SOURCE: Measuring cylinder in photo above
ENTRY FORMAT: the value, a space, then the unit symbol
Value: 45 mL
